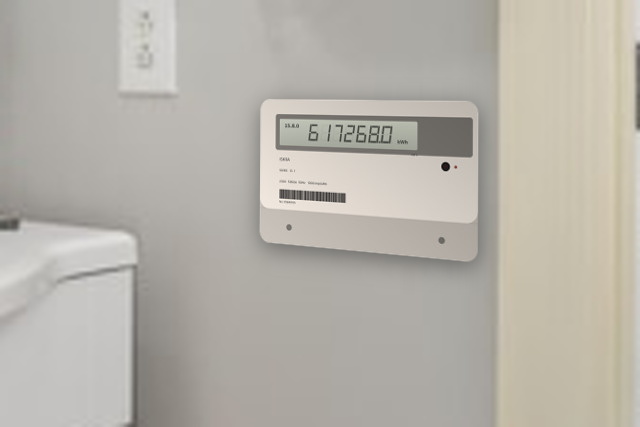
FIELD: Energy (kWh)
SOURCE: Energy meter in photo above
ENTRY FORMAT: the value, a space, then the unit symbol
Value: 617268.0 kWh
